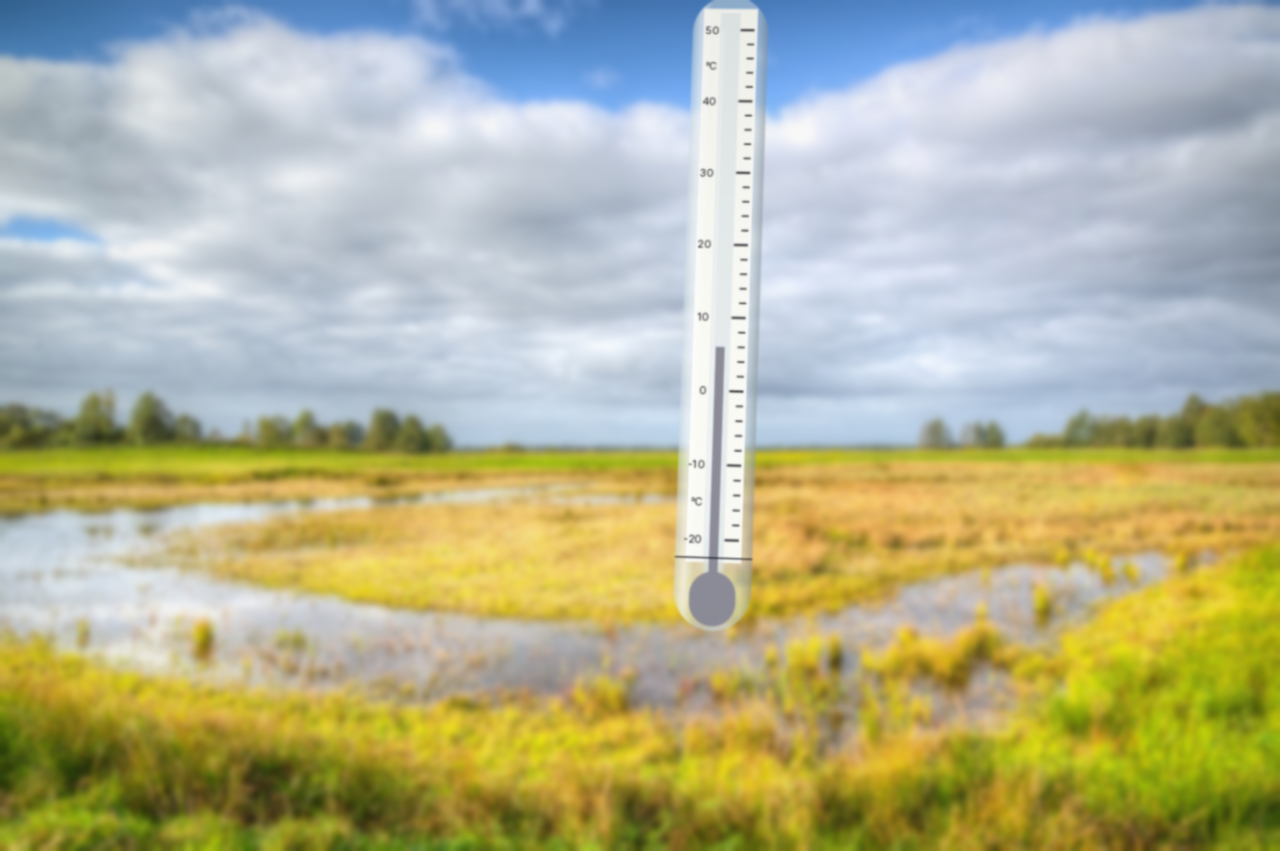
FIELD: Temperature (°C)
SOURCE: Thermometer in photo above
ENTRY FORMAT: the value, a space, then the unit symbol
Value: 6 °C
